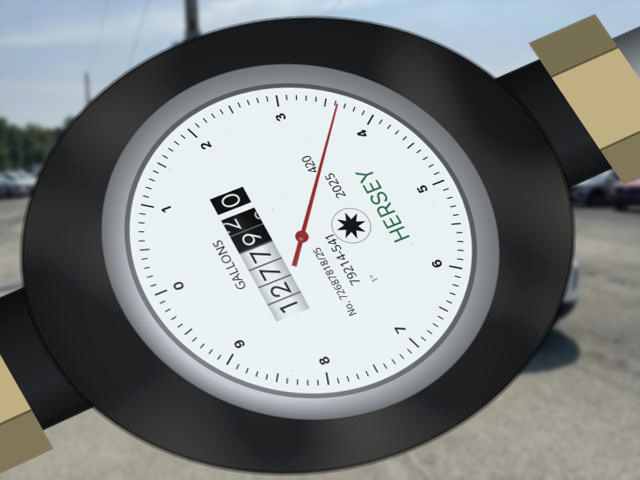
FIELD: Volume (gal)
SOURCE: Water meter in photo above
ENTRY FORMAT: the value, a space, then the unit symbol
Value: 1277923.6 gal
